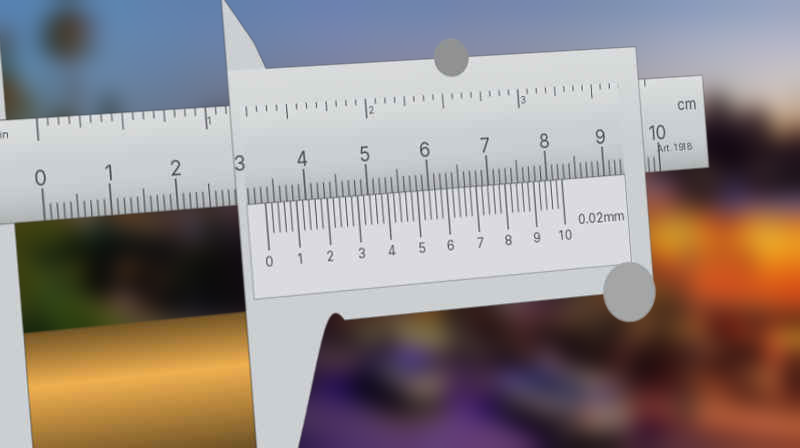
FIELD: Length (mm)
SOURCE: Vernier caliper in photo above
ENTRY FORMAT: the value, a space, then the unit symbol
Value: 33.6 mm
